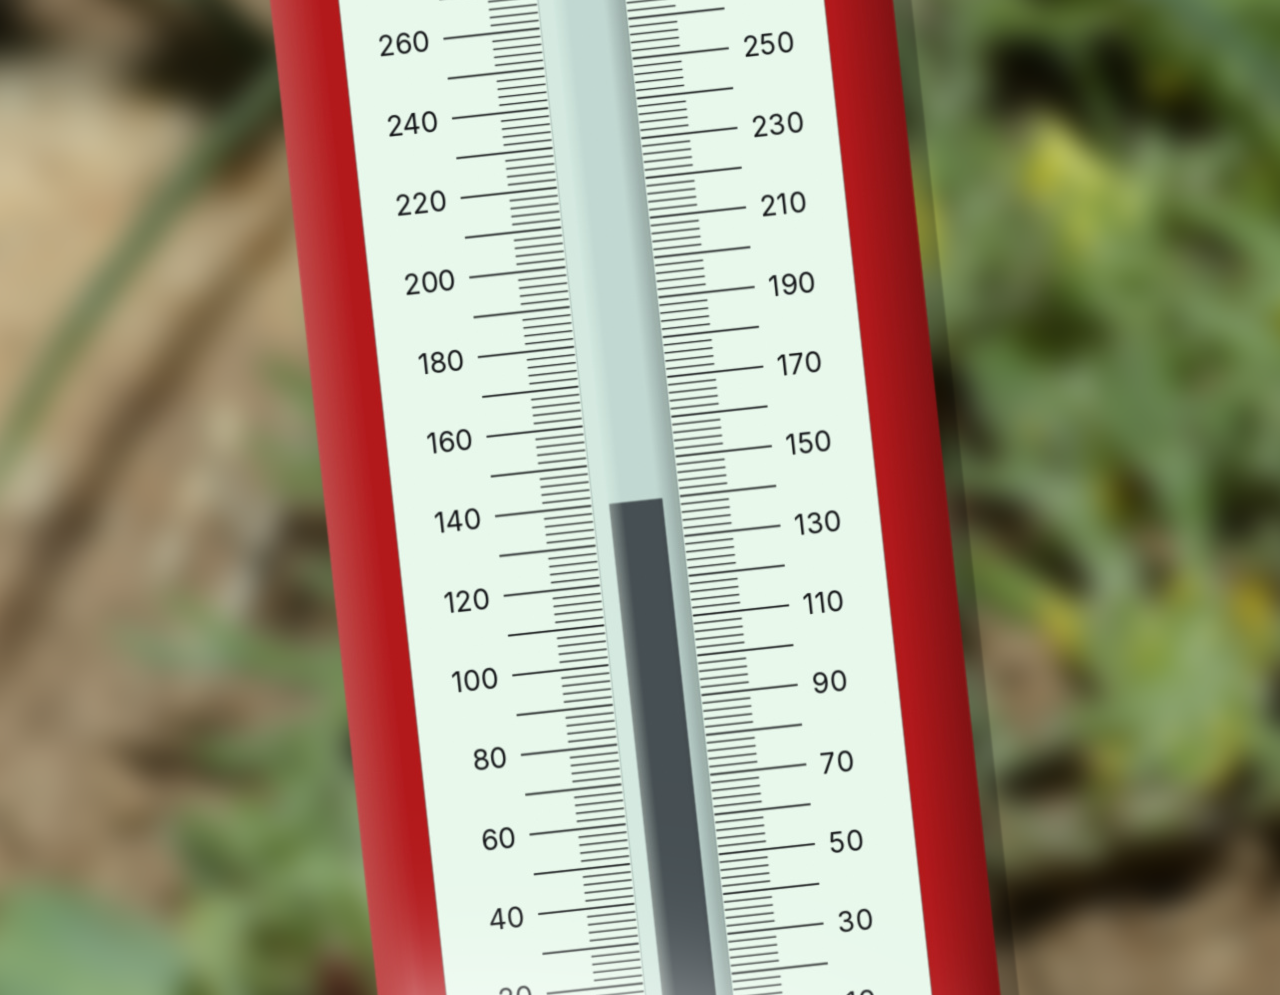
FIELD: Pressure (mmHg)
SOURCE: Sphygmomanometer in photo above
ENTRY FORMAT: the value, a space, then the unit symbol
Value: 140 mmHg
